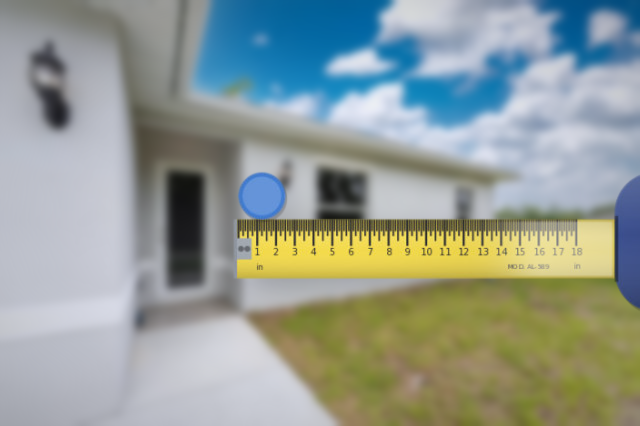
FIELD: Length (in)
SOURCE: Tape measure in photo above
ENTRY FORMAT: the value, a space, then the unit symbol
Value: 2.5 in
